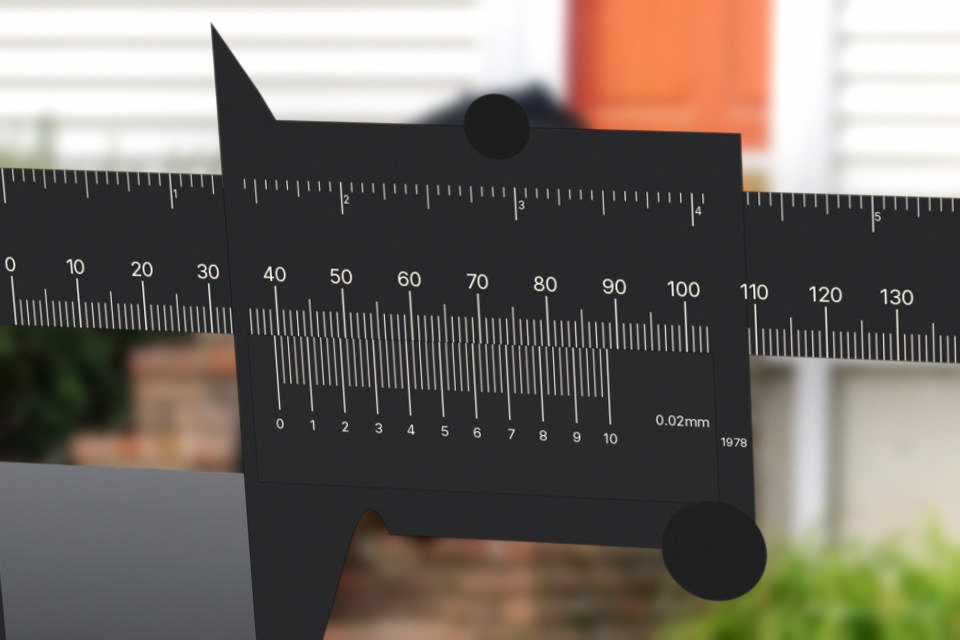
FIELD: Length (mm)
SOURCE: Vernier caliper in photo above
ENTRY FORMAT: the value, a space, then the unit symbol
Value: 39.4 mm
